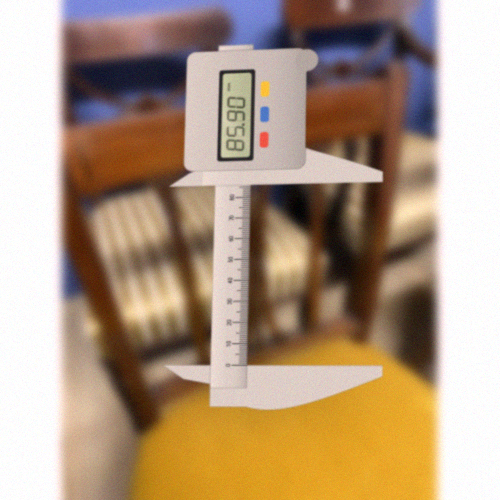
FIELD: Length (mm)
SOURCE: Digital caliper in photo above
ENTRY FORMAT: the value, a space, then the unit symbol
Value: 85.90 mm
